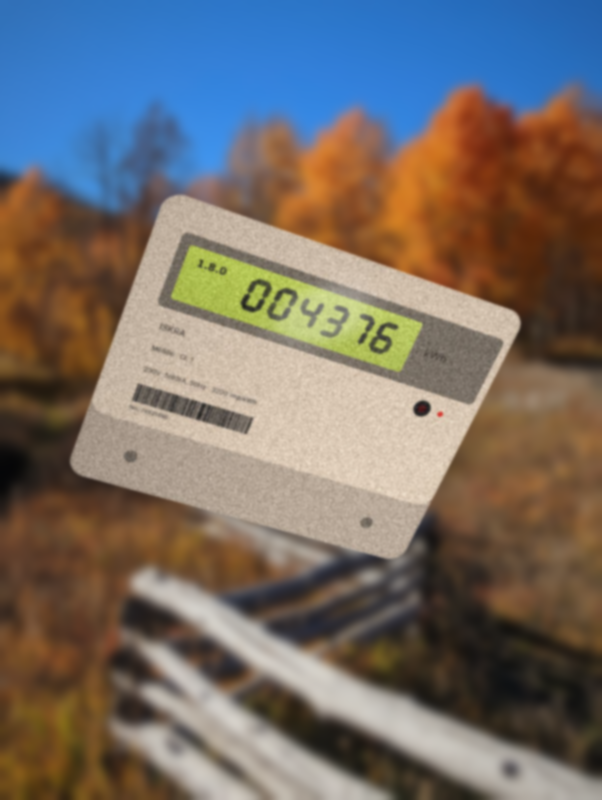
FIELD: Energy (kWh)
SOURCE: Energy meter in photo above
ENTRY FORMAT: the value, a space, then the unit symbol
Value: 4376 kWh
